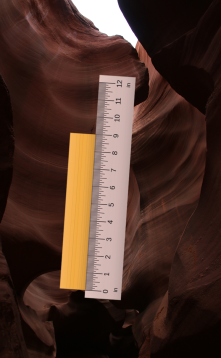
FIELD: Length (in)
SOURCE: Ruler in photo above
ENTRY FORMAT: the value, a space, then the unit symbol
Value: 9 in
